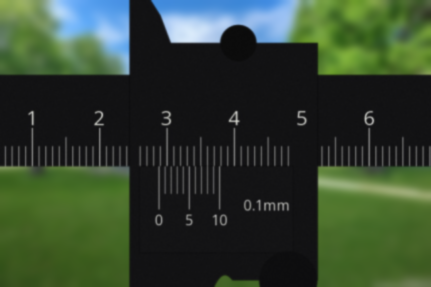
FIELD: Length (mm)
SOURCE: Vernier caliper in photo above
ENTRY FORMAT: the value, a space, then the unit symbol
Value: 28.8 mm
